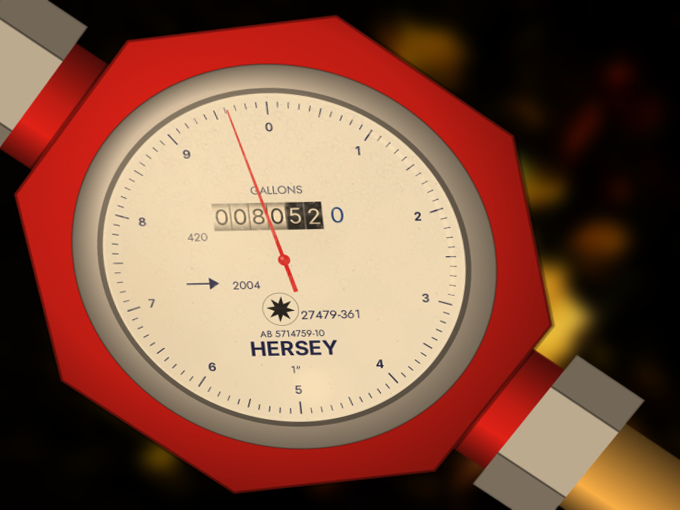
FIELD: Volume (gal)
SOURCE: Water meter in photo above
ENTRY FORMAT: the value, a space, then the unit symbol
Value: 80519.6 gal
